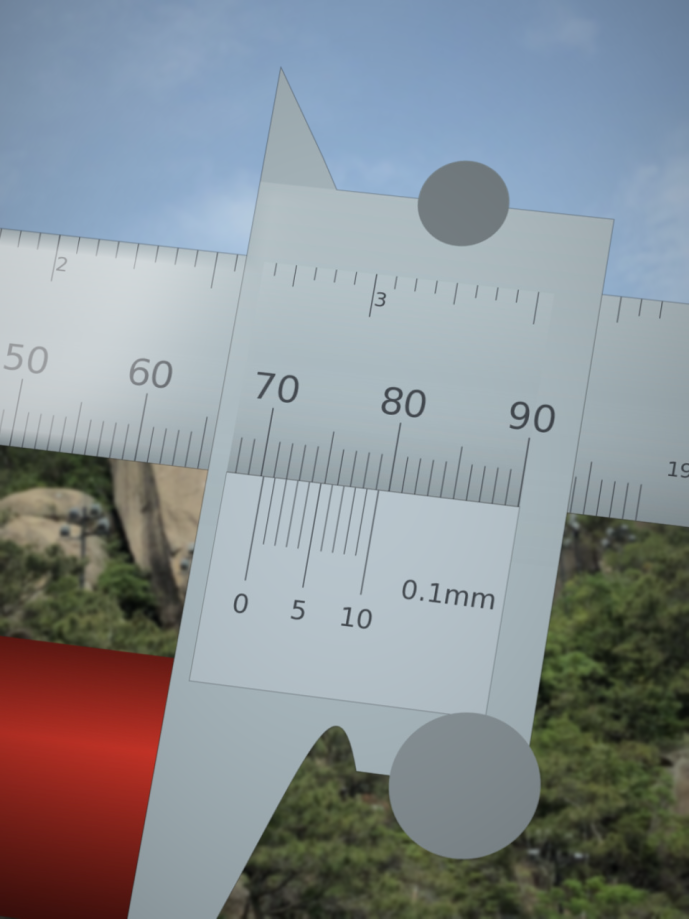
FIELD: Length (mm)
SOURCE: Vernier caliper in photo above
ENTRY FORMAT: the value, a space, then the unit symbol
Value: 70.2 mm
